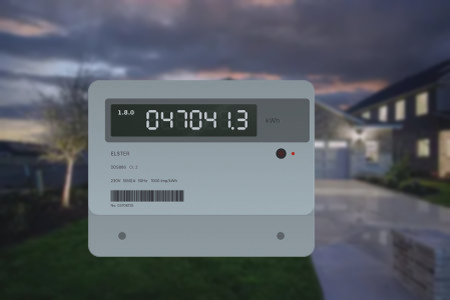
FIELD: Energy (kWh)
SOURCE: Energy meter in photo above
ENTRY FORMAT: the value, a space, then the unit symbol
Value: 47041.3 kWh
